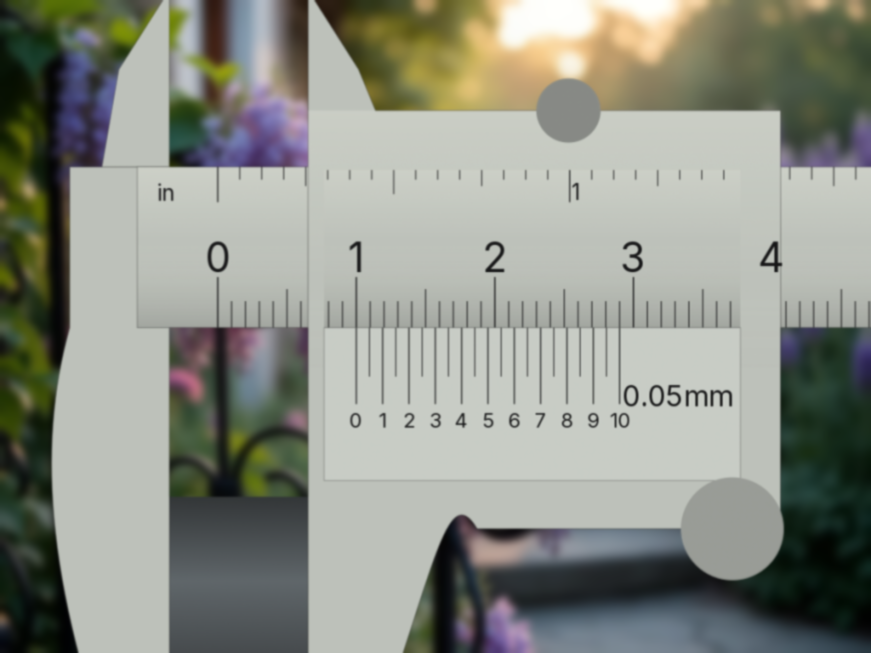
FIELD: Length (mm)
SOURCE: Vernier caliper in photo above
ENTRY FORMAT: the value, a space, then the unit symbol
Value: 10.0 mm
